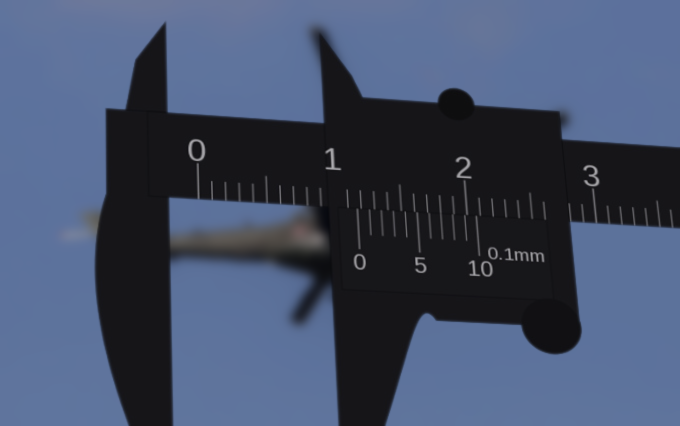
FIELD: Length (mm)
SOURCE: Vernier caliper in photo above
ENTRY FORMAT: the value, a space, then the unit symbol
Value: 11.7 mm
